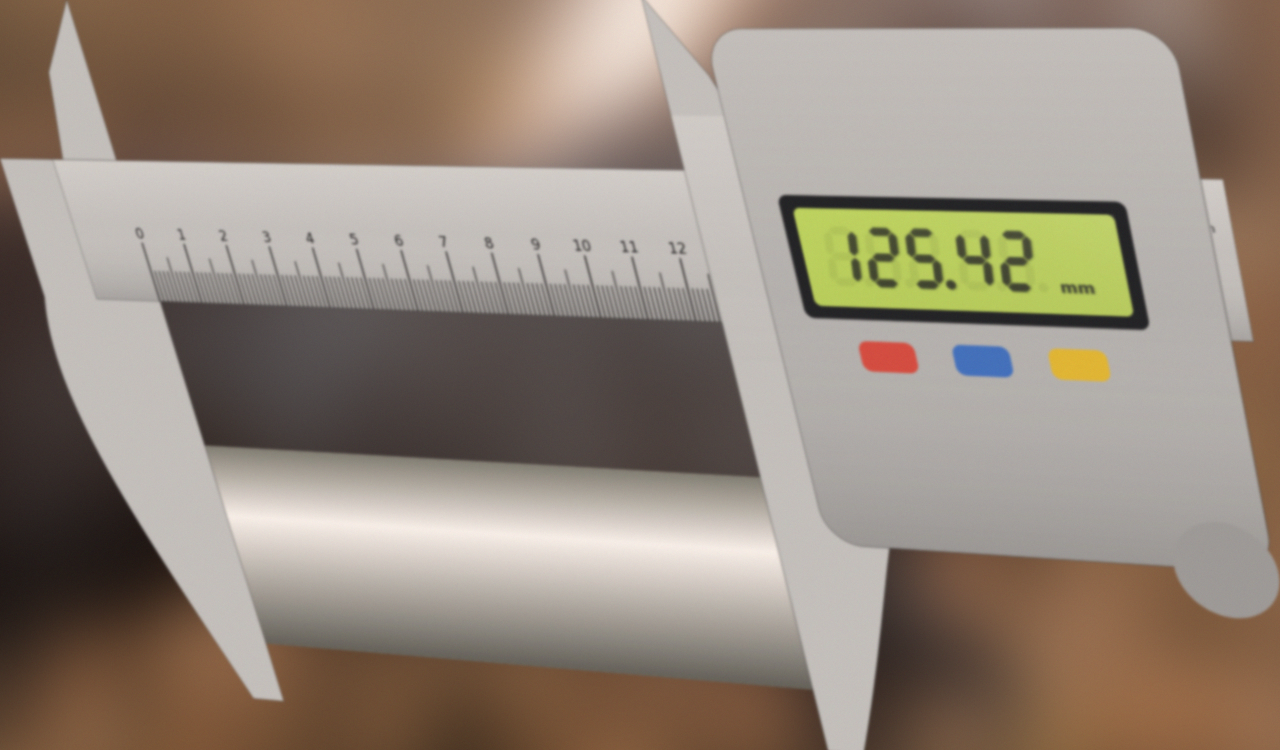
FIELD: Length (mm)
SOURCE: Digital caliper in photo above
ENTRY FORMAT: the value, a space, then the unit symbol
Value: 125.42 mm
